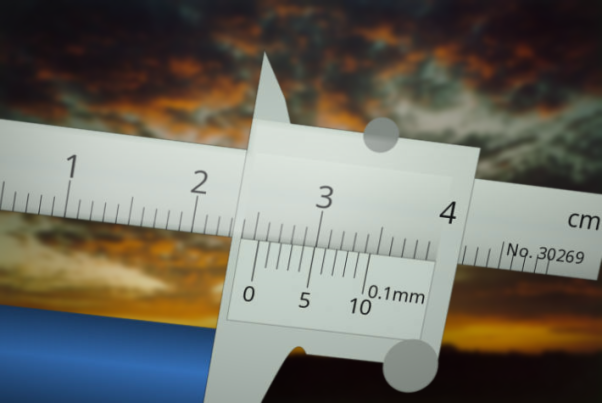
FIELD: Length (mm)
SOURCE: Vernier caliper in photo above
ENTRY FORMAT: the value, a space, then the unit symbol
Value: 25.4 mm
